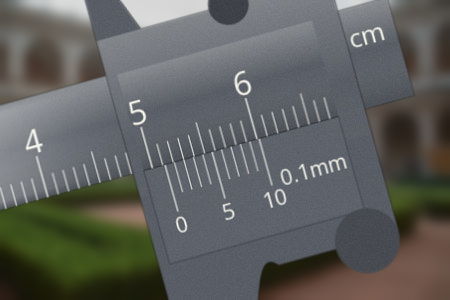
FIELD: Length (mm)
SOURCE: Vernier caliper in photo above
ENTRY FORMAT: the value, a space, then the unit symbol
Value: 51.2 mm
